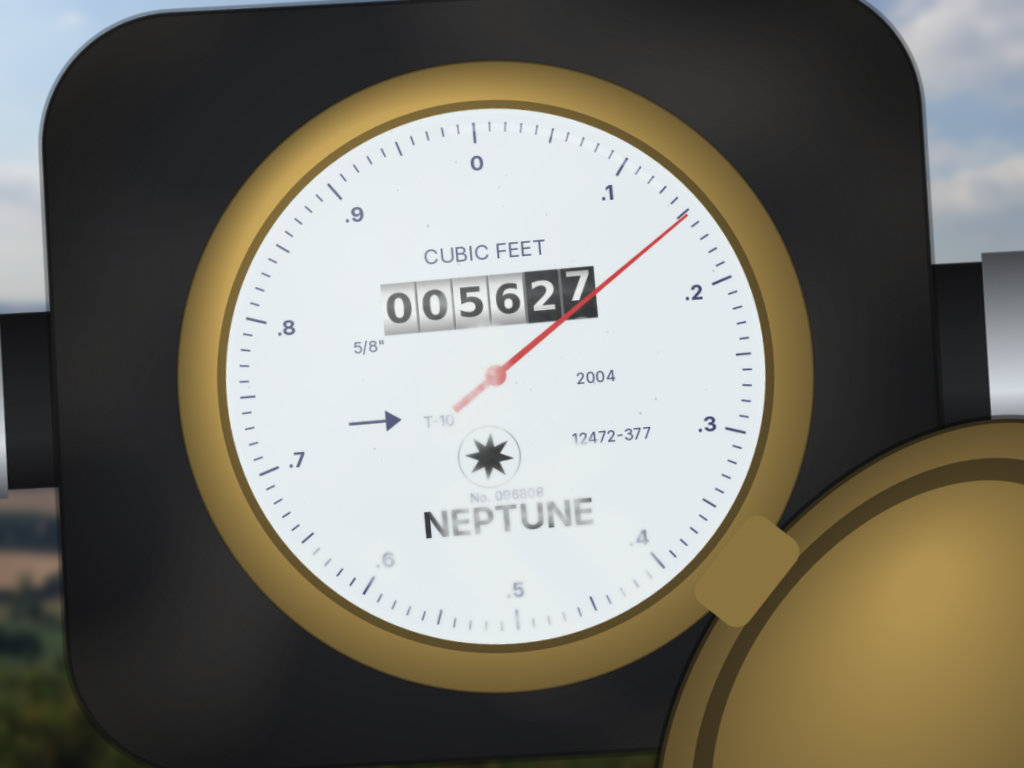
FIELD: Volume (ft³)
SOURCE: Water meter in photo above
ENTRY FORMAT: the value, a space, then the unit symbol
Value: 5627.15 ft³
